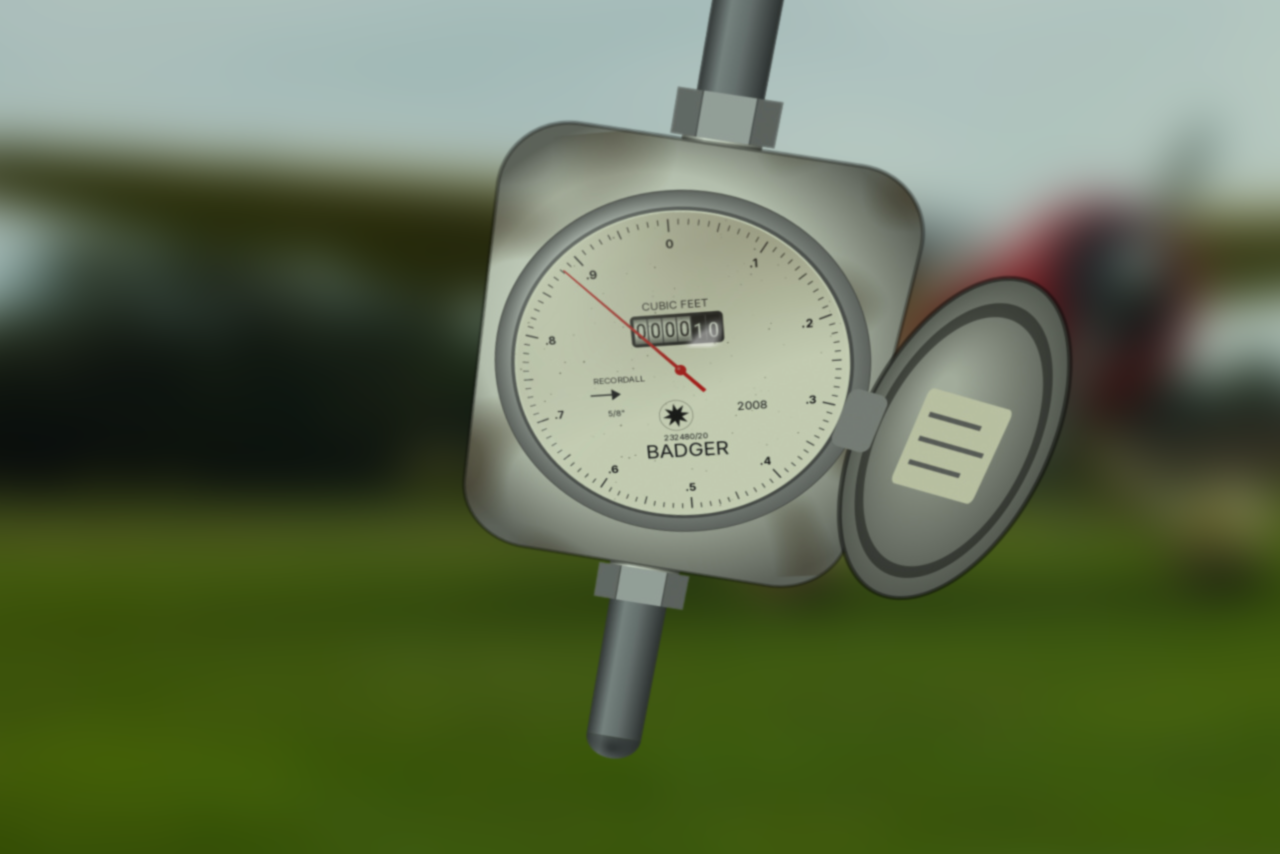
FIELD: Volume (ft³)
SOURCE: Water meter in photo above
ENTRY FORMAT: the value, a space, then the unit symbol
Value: 9.88 ft³
